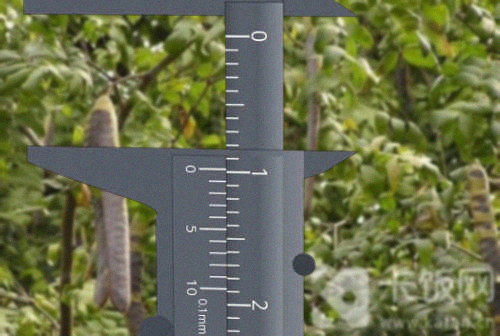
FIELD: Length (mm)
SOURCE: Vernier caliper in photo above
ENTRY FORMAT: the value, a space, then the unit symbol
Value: 9.8 mm
